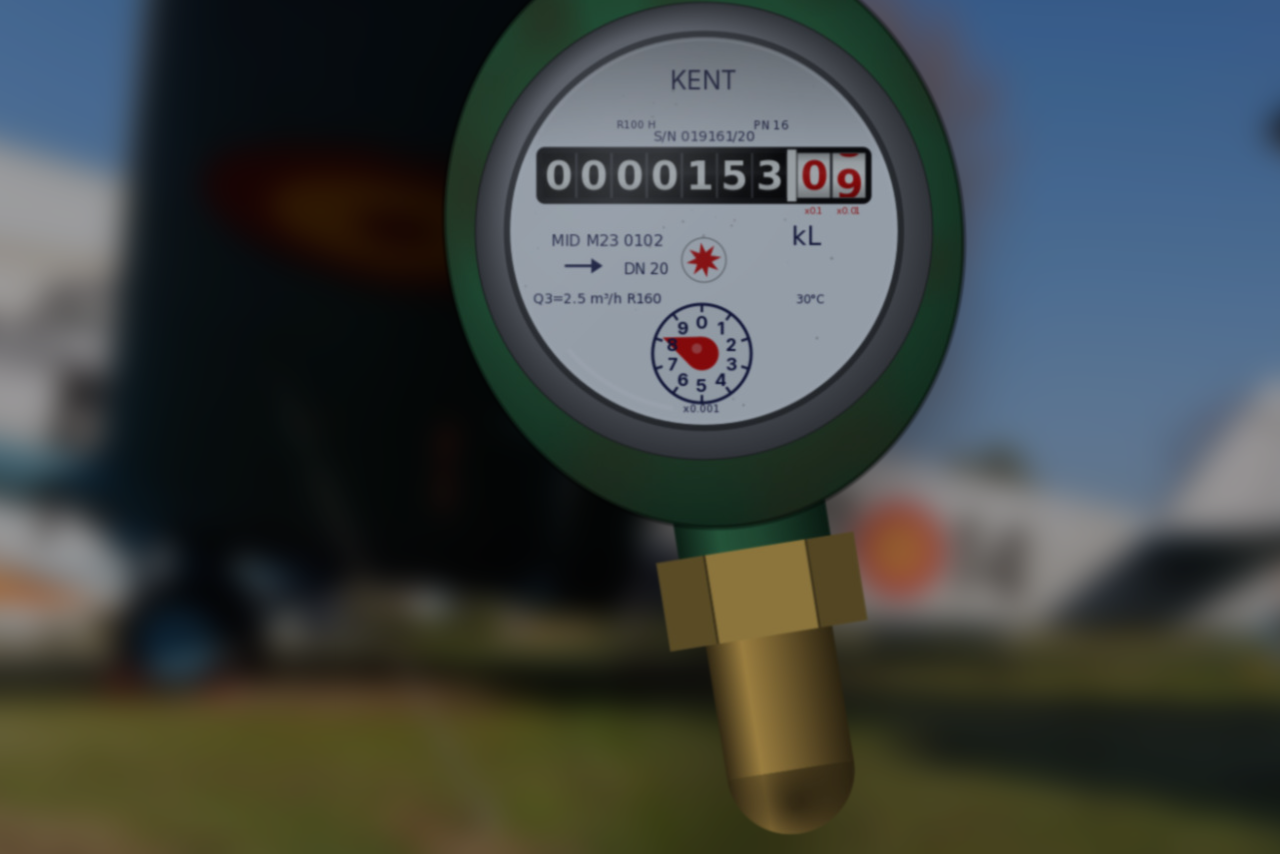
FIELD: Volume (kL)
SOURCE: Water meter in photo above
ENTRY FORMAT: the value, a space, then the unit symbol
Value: 153.088 kL
